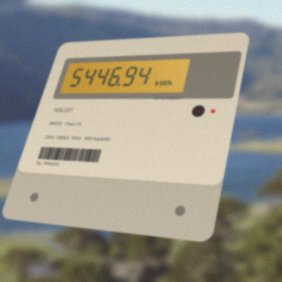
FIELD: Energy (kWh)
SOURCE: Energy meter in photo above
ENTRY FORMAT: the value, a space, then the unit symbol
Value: 5446.94 kWh
